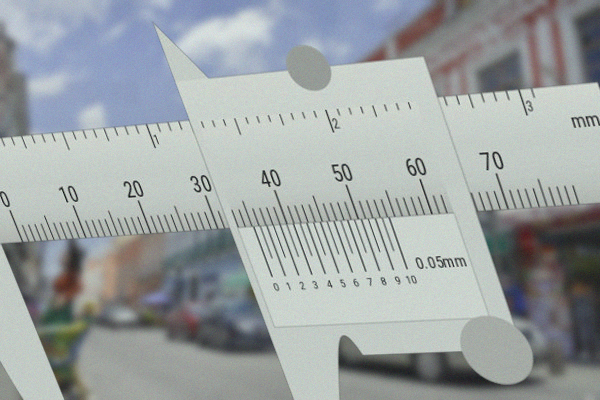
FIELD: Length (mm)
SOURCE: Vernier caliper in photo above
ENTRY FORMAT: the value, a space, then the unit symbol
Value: 35.2 mm
